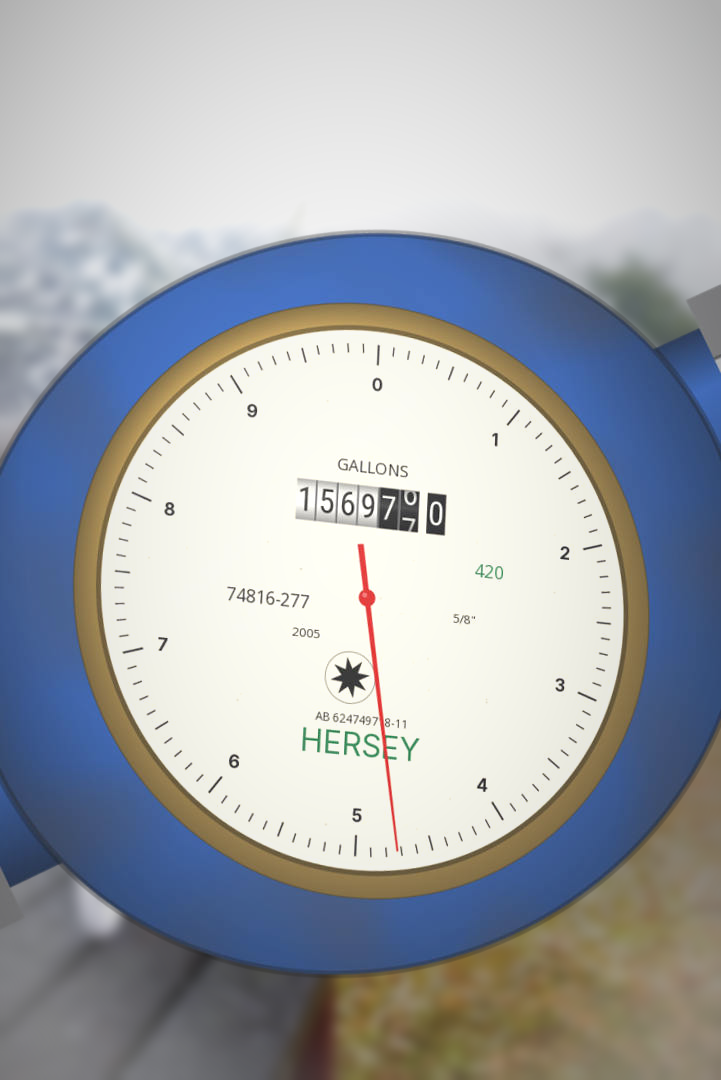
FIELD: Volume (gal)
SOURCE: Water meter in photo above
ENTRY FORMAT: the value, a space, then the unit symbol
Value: 1569764.7 gal
